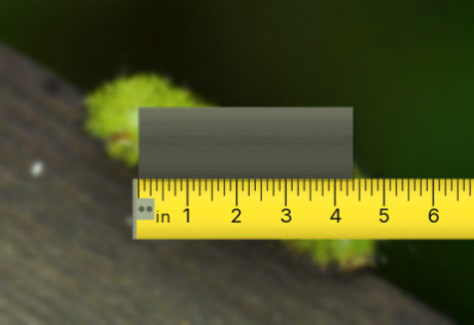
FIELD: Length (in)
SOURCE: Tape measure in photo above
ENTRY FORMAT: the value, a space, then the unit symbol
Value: 4.375 in
